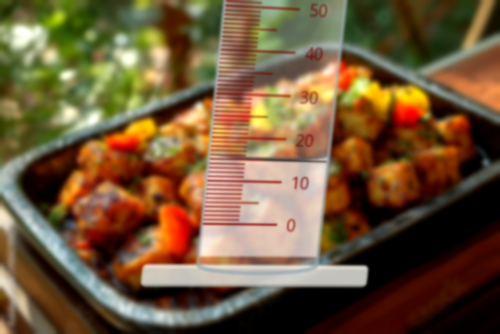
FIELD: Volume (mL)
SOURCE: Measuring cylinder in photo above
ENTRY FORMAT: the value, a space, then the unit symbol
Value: 15 mL
